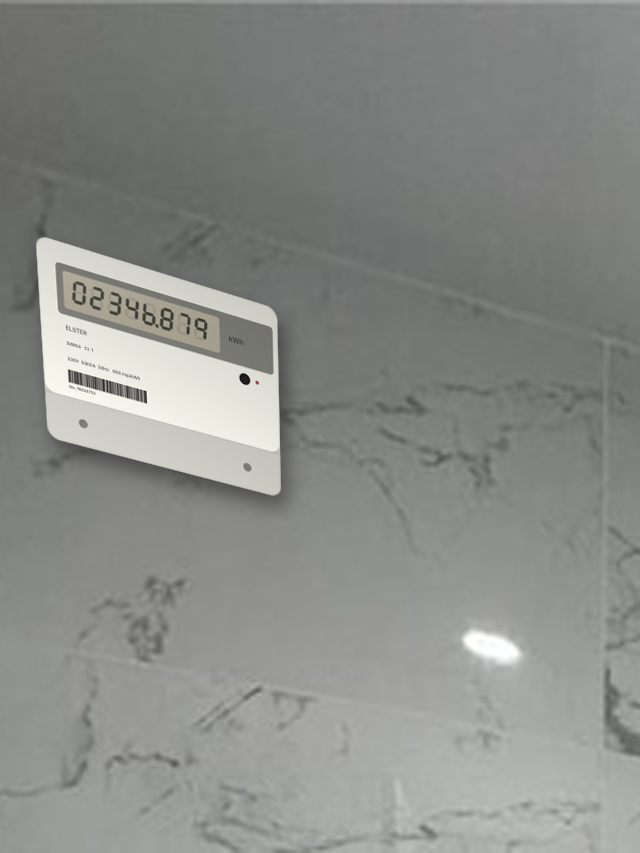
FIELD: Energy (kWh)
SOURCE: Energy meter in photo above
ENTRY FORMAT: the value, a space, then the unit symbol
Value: 2346.879 kWh
